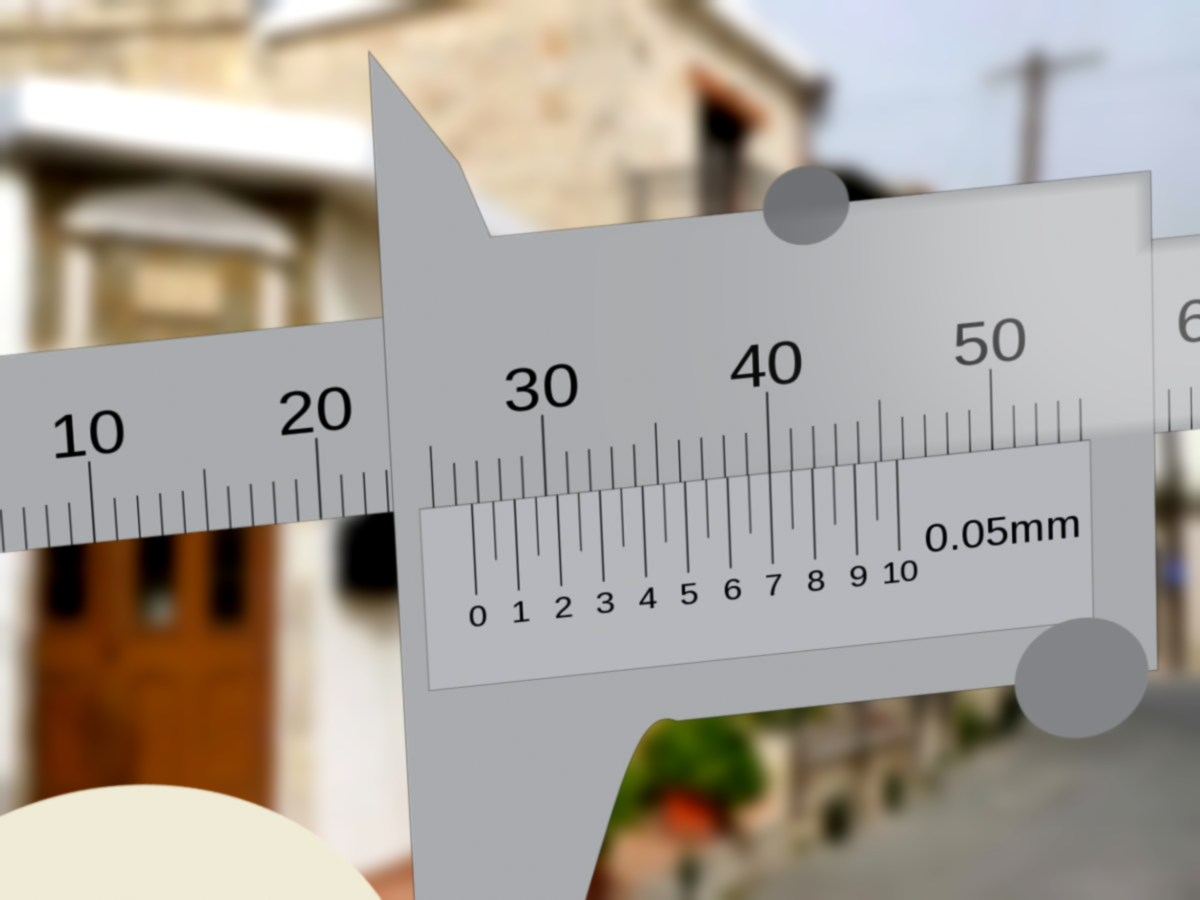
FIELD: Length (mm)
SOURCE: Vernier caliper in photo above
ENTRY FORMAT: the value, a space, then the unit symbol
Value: 26.7 mm
